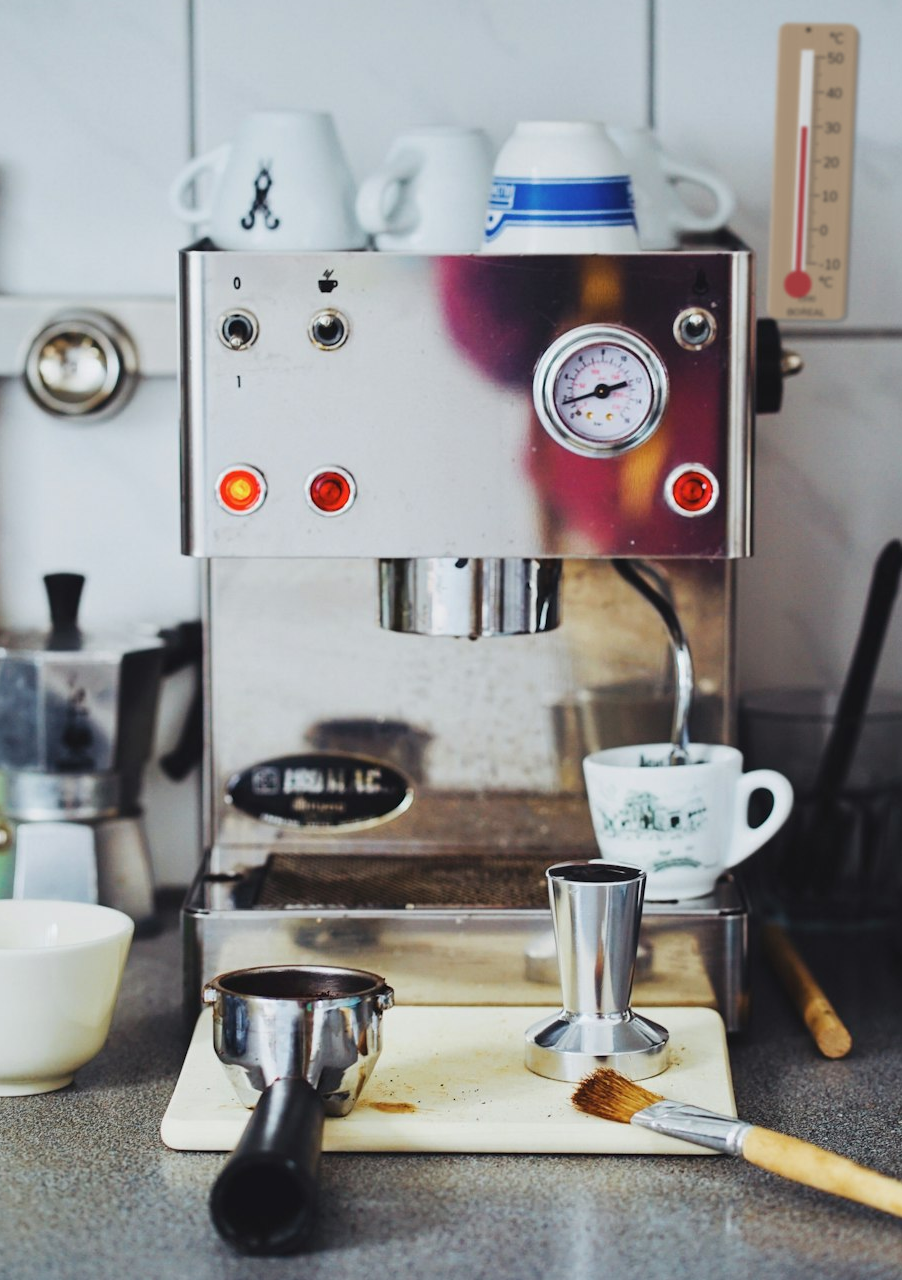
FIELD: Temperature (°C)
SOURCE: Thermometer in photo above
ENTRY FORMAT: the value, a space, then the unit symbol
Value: 30 °C
